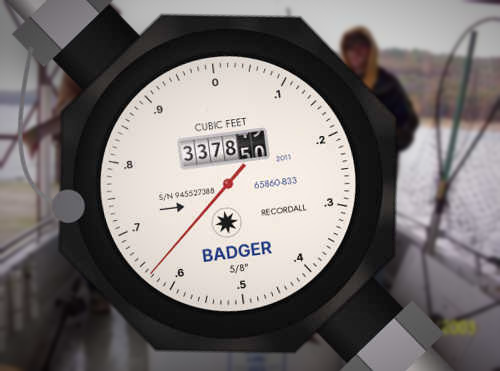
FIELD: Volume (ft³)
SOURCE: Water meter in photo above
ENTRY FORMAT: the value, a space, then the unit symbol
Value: 337849.63 ft³
